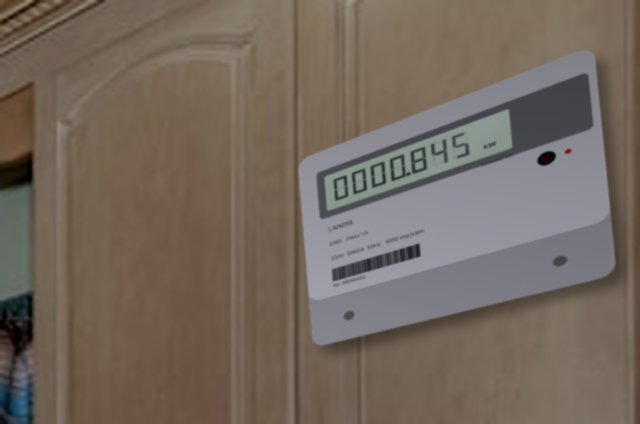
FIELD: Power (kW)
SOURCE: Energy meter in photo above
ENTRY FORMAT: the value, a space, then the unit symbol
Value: 0.845 kW
